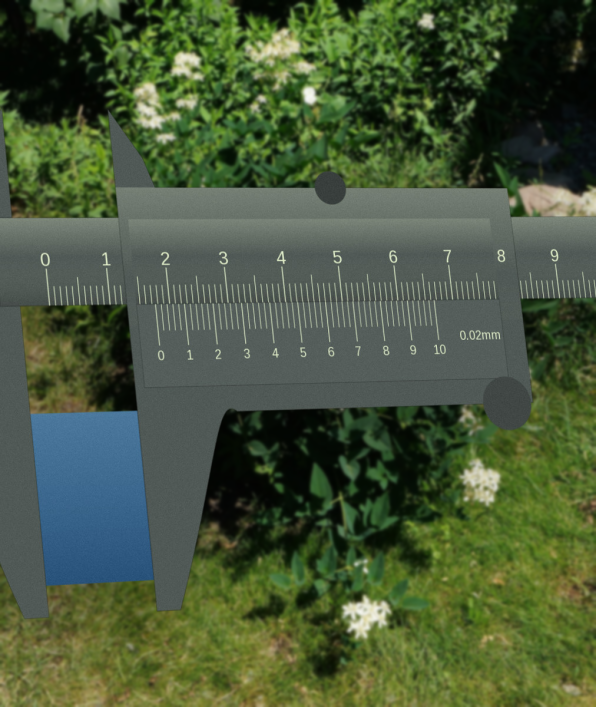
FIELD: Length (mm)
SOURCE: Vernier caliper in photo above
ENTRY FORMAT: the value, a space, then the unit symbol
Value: 17.6 mm
